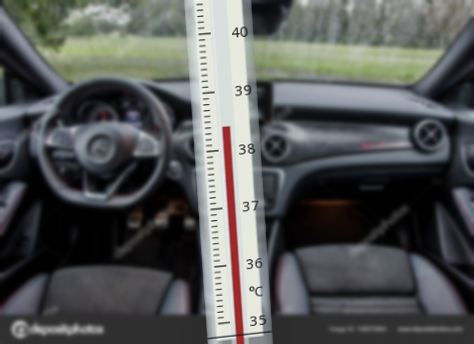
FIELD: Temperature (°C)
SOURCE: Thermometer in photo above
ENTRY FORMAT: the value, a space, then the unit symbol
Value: 38.4 °C
